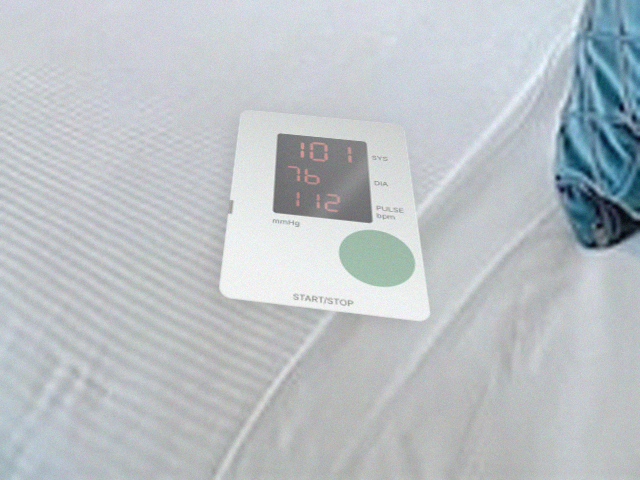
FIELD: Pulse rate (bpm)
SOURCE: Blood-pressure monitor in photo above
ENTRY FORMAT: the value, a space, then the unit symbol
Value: 112 bpm
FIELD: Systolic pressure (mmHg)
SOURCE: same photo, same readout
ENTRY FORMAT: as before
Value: 101 mmHg
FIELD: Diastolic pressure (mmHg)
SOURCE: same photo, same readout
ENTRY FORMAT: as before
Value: 76 mmHg
